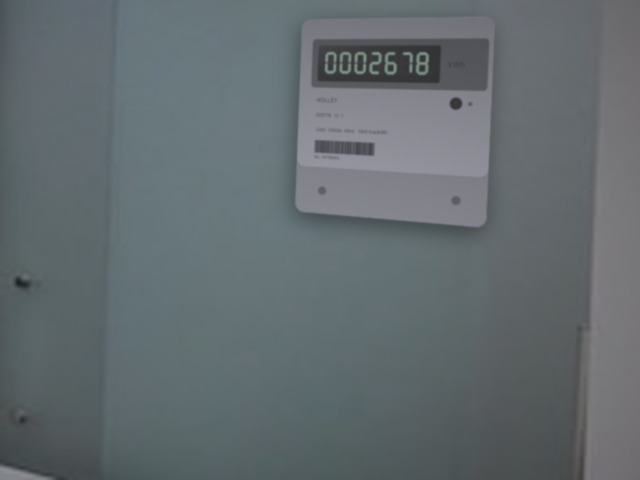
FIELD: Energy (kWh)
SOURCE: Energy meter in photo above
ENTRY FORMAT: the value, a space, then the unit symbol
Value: 2678 kWh
